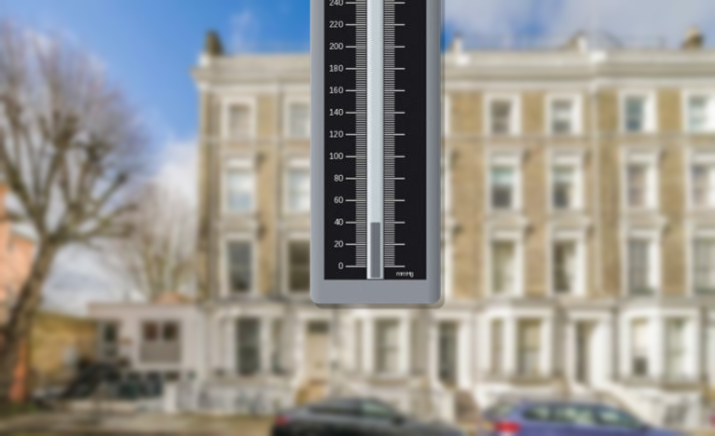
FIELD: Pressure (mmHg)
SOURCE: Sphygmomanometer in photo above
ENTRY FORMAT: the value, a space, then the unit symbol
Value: 40 mmHg
